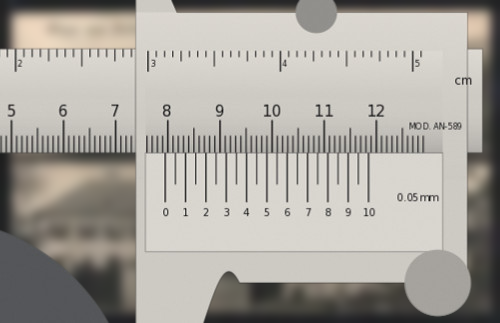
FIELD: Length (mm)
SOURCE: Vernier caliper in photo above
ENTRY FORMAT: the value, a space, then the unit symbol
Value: 79.5 mm
